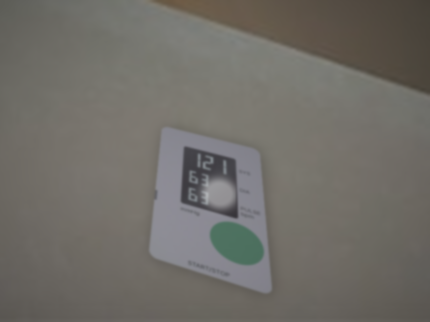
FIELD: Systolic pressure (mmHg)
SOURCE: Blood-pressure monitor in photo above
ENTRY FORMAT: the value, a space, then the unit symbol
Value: 121 mmHg
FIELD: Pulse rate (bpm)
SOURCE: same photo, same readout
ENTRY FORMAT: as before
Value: 63 bpm
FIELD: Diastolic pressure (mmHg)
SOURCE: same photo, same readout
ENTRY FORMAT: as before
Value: 63 mmHg
